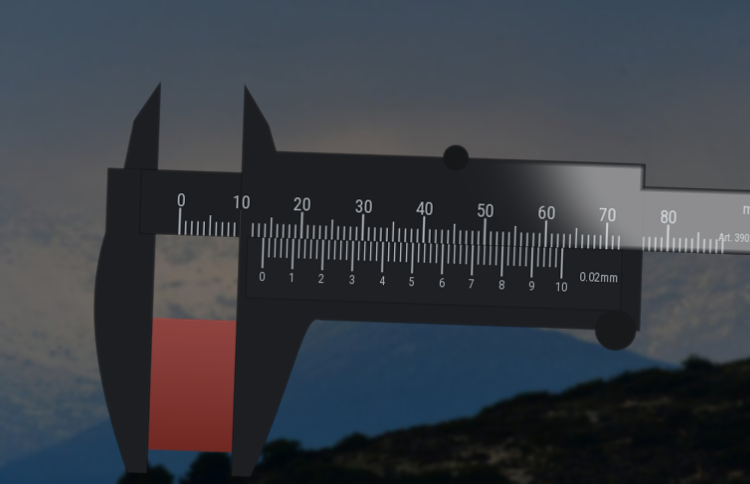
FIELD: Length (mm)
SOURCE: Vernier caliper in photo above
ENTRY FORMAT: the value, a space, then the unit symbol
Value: 13.8 mm
